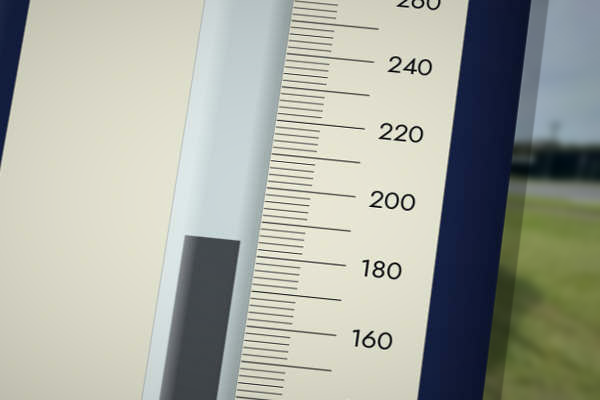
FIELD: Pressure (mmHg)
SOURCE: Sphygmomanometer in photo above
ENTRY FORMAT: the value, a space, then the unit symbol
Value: 184 mmHg
